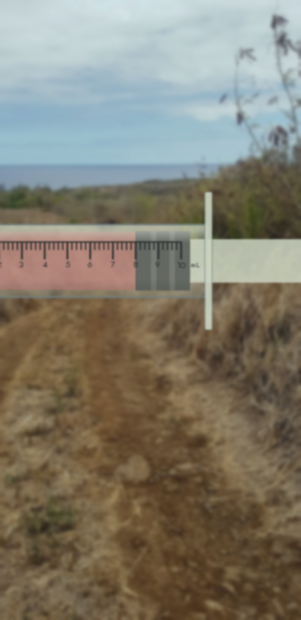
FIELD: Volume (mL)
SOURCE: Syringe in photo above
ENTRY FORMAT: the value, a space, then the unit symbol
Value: 8 mL
